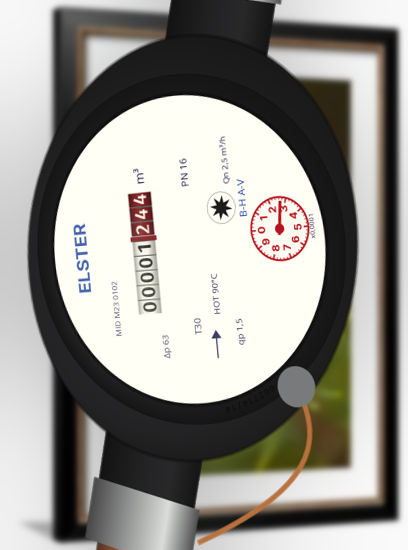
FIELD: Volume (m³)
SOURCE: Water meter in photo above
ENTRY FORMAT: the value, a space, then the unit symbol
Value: 1.2442 m³
